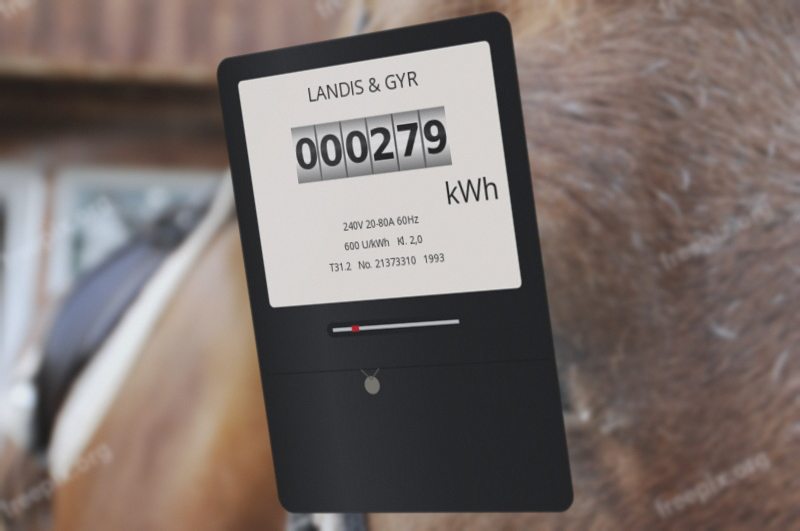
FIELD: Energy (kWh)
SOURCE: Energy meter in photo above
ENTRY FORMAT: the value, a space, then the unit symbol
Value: 279 kWh
